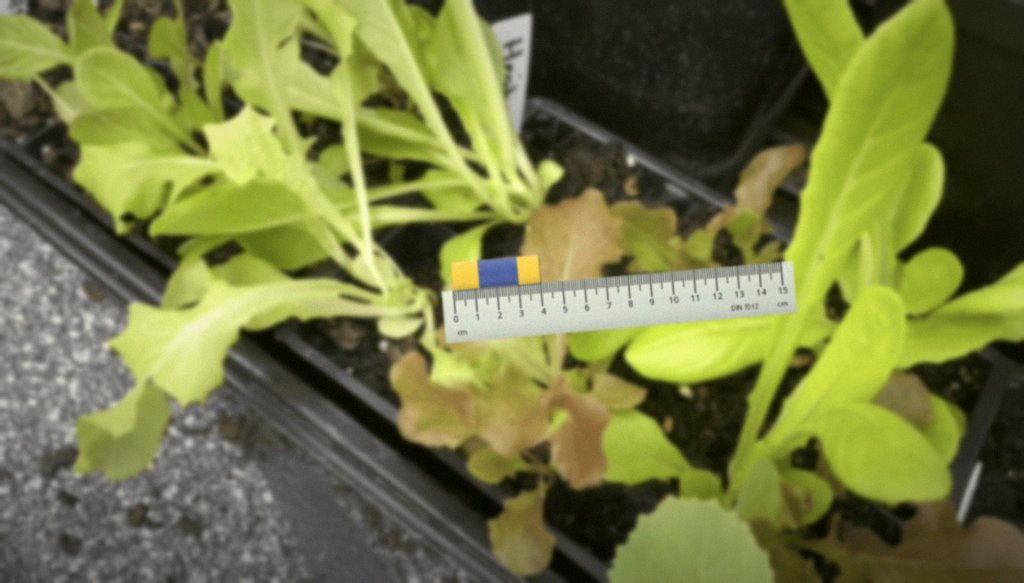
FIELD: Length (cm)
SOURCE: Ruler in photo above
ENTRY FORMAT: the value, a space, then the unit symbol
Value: 4 cm
